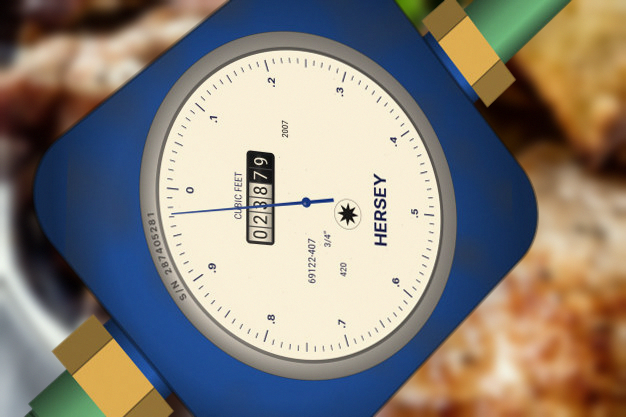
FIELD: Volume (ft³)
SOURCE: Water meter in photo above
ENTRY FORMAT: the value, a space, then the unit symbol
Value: 23878.97 ft³
